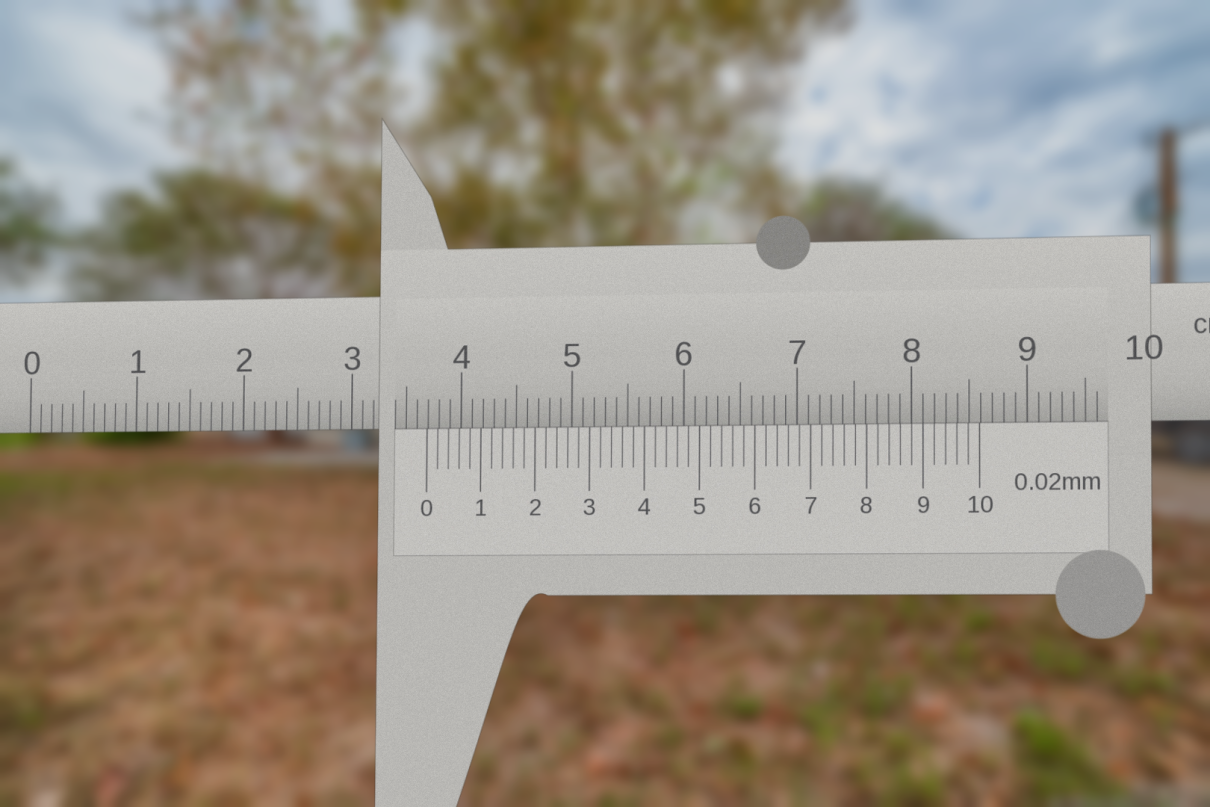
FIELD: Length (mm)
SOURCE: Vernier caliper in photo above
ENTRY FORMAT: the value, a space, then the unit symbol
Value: 36.9 mm
